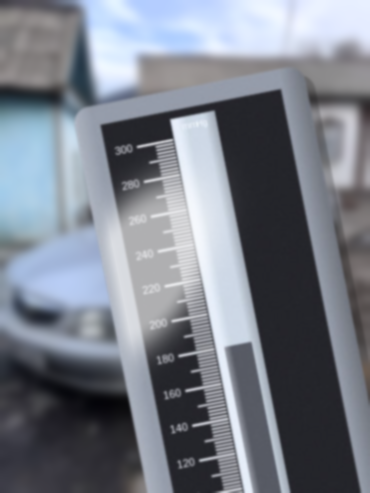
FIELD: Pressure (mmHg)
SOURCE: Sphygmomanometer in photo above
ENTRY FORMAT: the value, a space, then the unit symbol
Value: 180 mmHg
